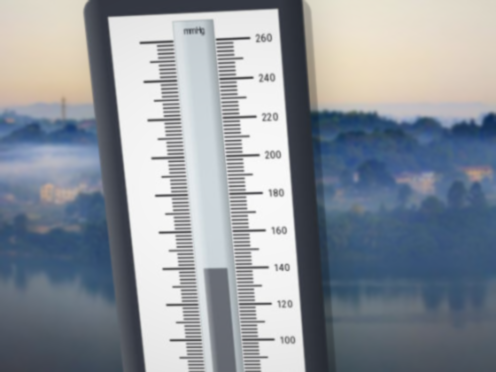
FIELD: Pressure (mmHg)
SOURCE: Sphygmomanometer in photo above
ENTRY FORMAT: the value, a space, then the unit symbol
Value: 140 mmHg
